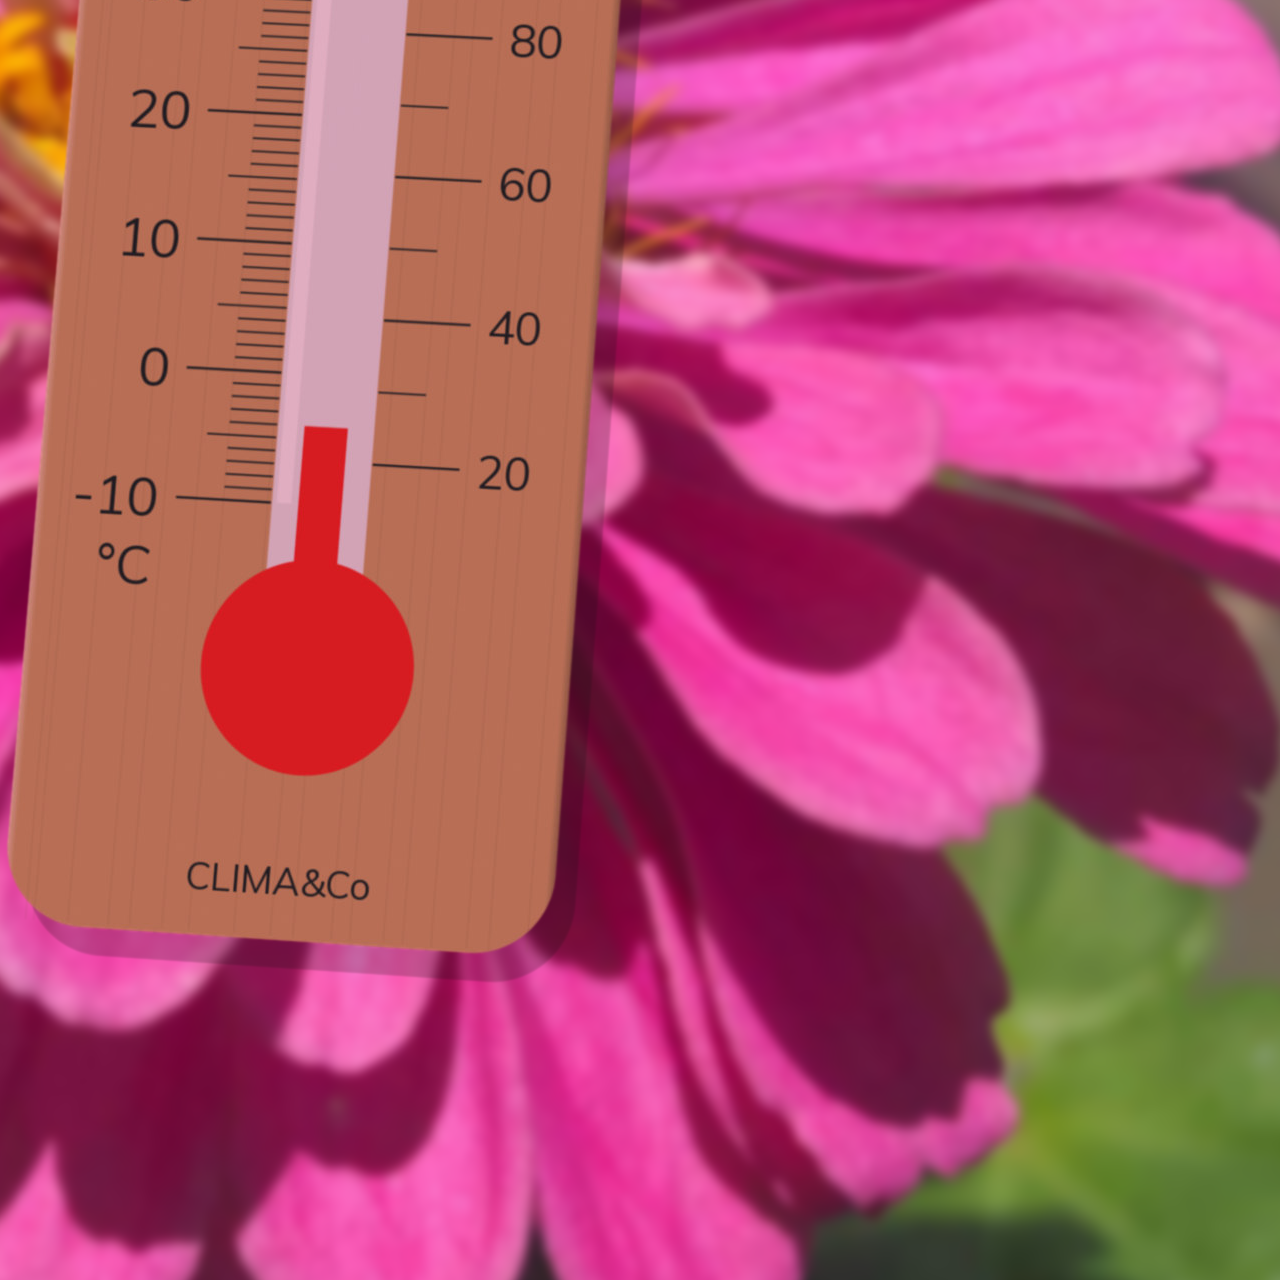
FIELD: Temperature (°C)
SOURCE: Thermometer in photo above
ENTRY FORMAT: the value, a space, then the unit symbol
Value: -4 °C
